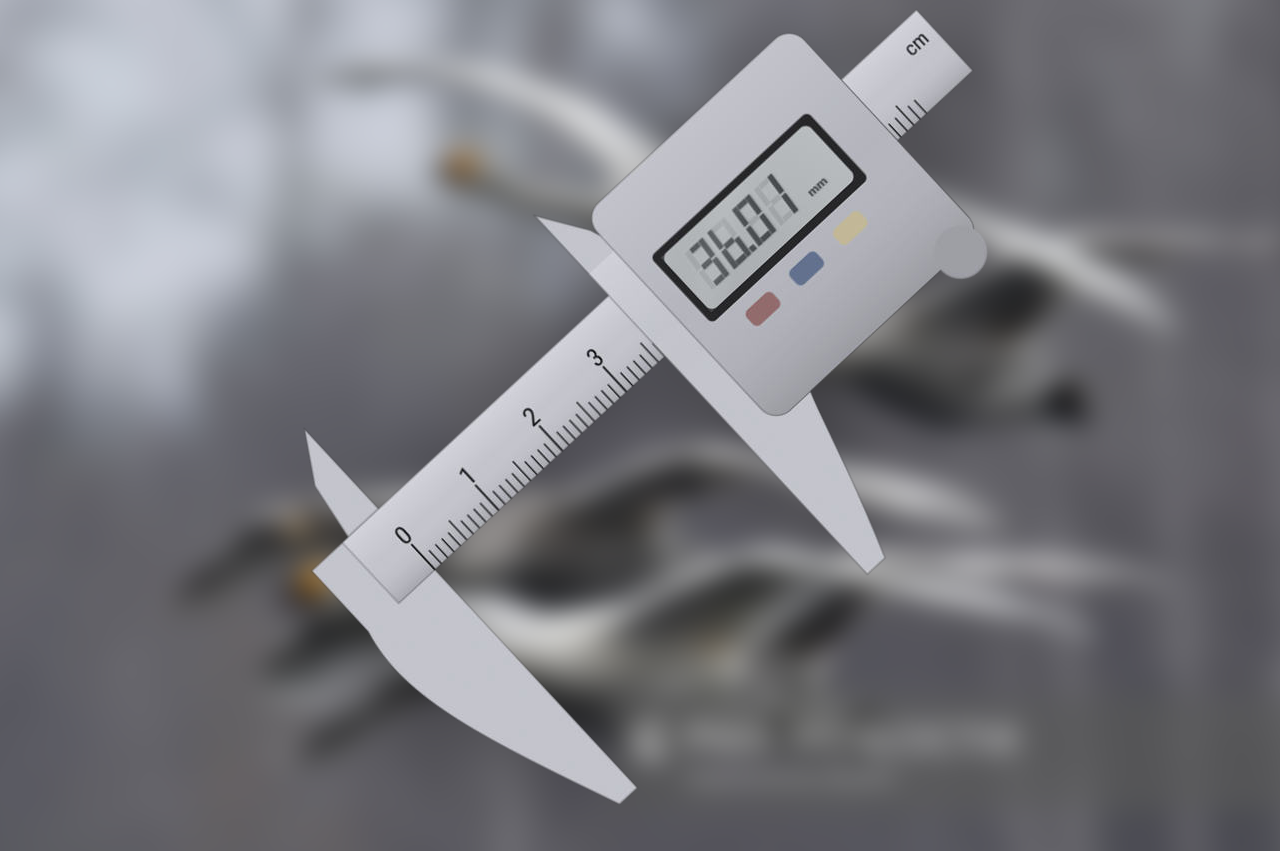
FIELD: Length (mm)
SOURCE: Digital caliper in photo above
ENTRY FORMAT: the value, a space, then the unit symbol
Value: 36.01 mm
